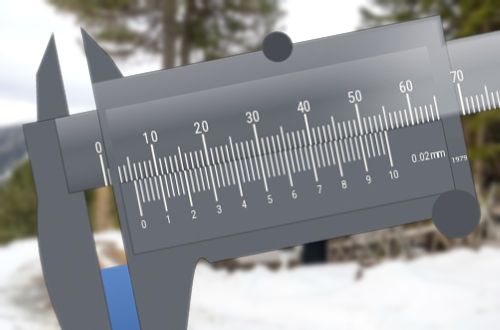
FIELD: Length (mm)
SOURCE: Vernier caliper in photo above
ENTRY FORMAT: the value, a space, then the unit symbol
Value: 5.5 mm
